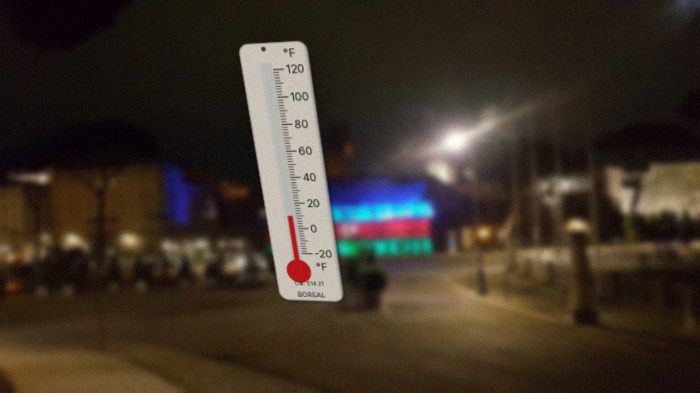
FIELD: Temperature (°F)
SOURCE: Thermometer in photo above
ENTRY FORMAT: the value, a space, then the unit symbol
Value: 10 °F
